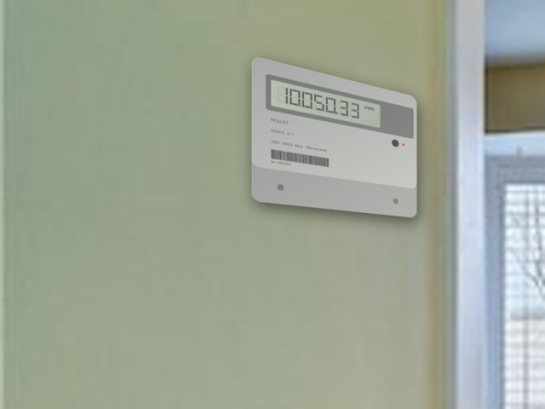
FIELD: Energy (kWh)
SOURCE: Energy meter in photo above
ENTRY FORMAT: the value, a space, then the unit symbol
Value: 10050.33 kWh
